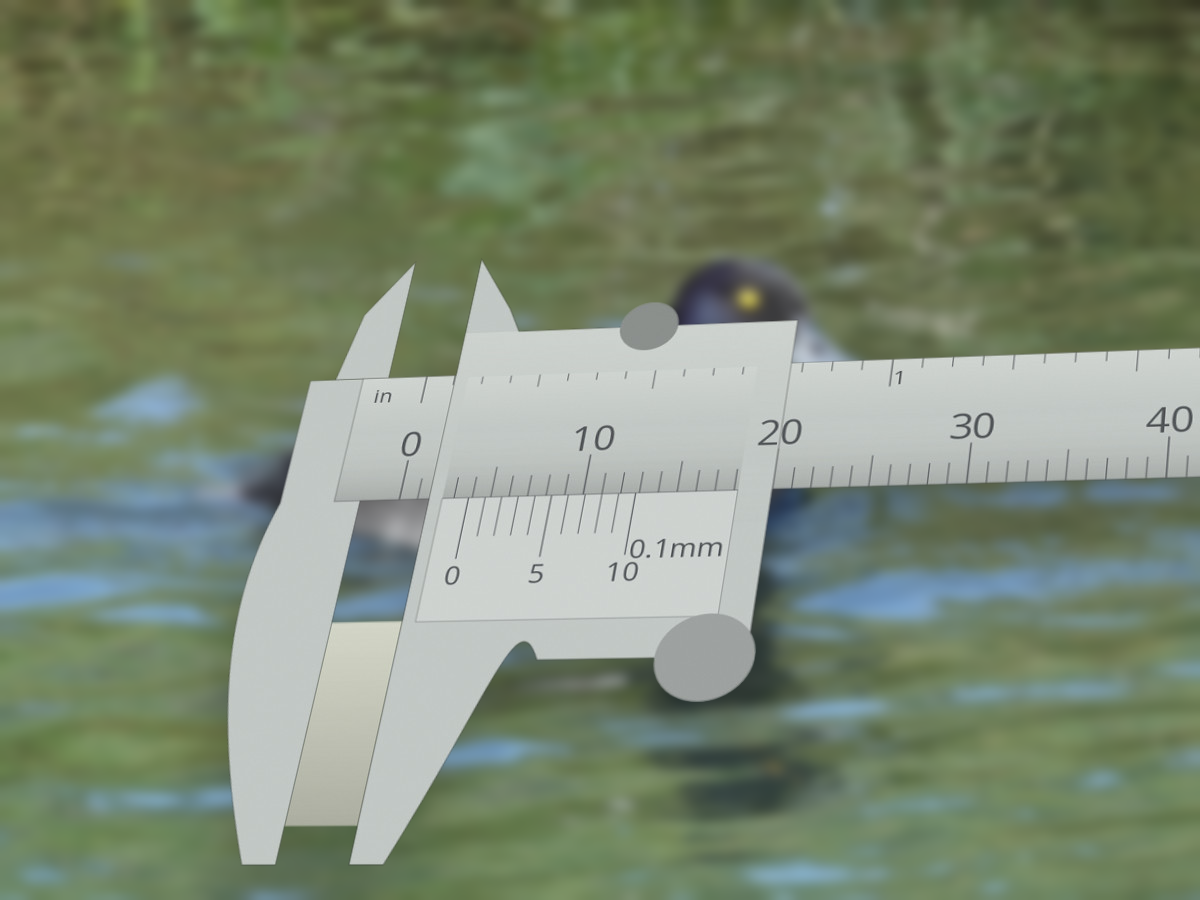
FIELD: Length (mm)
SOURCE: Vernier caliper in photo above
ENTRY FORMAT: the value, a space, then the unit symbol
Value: 3.8 mm
